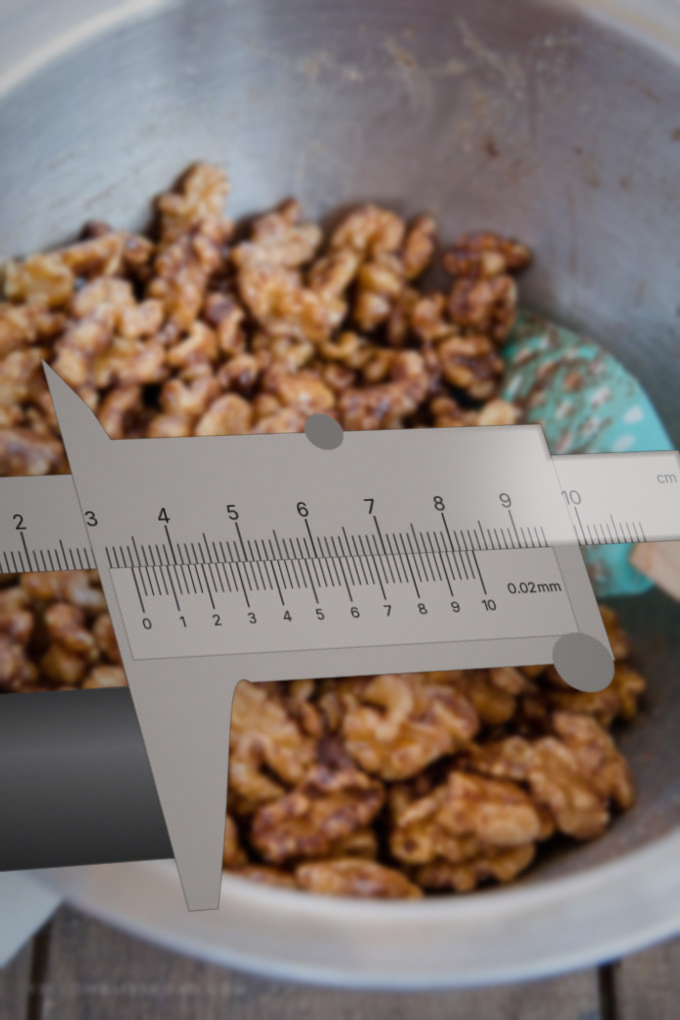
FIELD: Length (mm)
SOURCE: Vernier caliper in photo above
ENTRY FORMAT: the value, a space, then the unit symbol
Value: 33.8 mm
